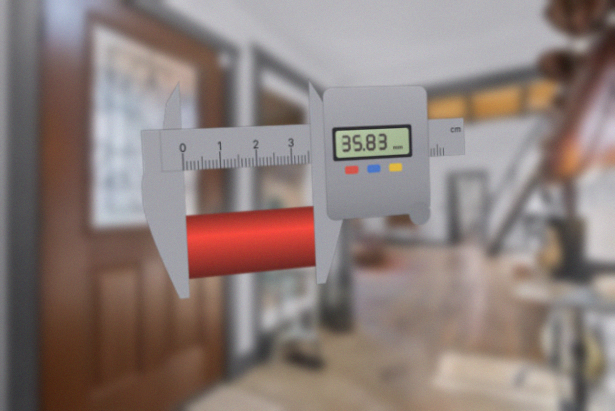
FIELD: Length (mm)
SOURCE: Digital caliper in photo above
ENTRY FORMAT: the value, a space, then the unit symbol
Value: 35.83 mm
